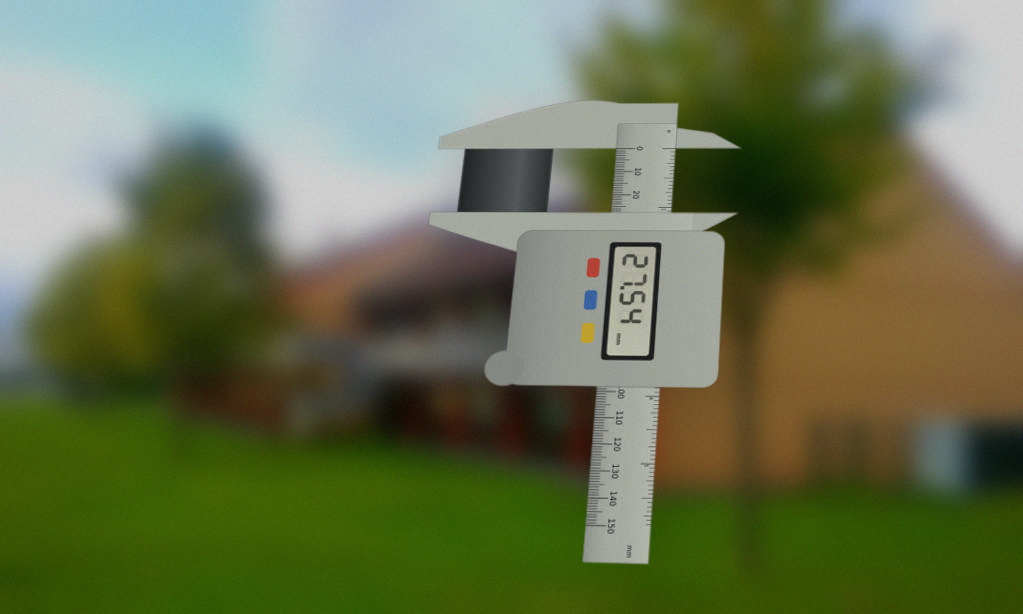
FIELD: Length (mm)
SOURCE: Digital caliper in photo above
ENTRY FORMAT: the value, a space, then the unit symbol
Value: 27.54 mm
